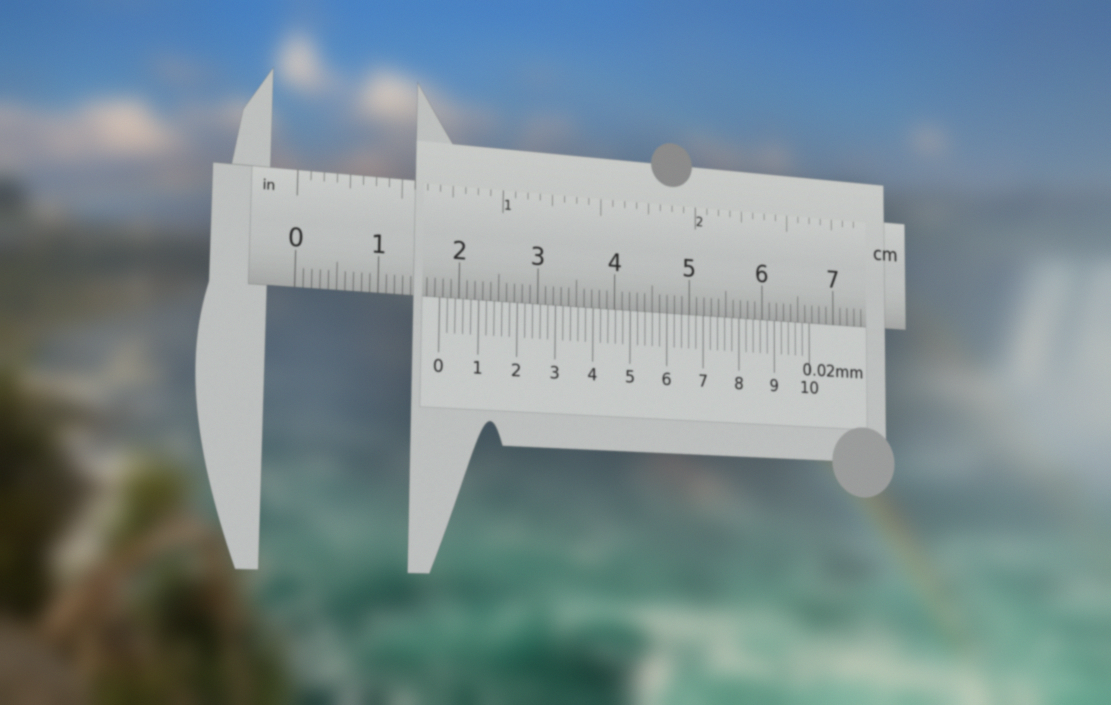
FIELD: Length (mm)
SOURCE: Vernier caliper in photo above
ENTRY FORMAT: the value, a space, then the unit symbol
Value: 17.6 mm
